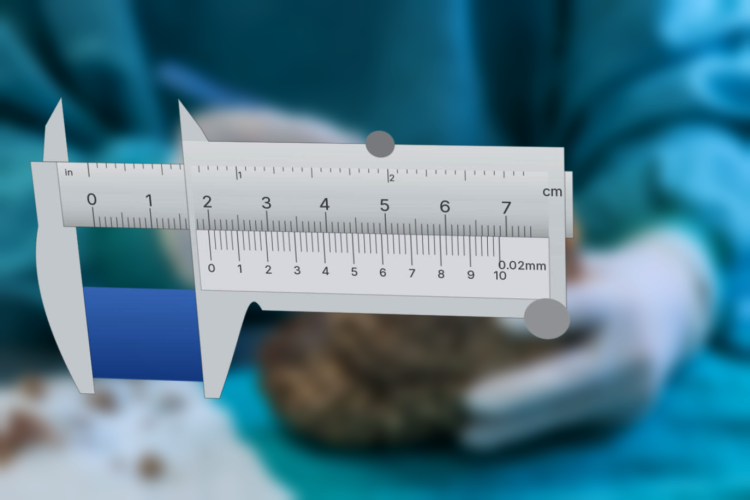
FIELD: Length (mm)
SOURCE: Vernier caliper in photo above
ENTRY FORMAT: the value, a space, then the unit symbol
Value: 19.8 mm
